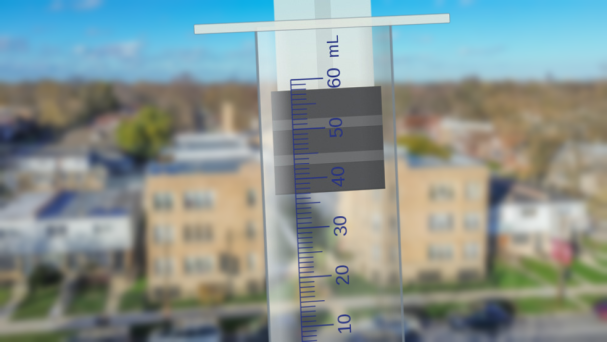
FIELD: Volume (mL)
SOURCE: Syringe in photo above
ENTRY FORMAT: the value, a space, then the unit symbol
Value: 37 mL
